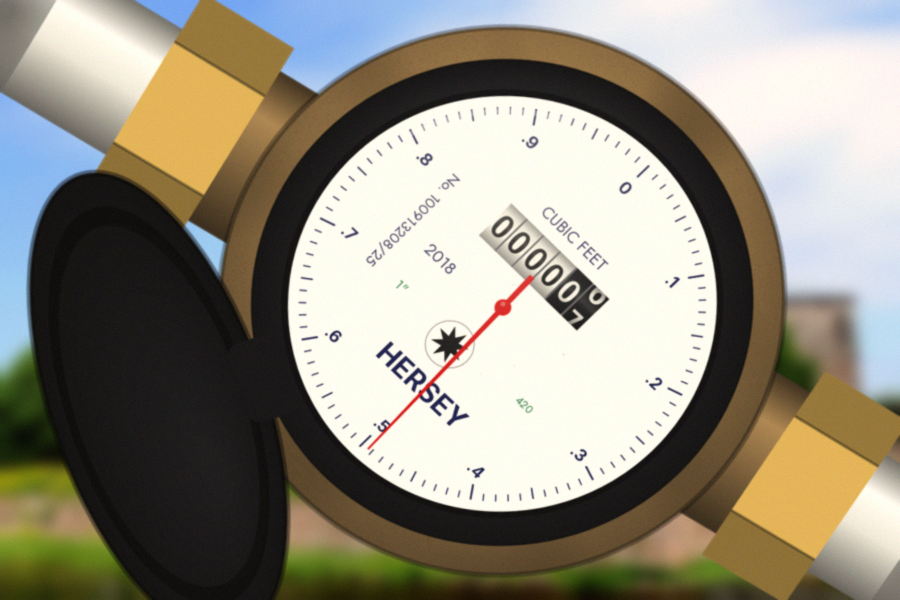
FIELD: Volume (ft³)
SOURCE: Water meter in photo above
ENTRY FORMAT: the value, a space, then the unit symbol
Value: 6.49 ft³
